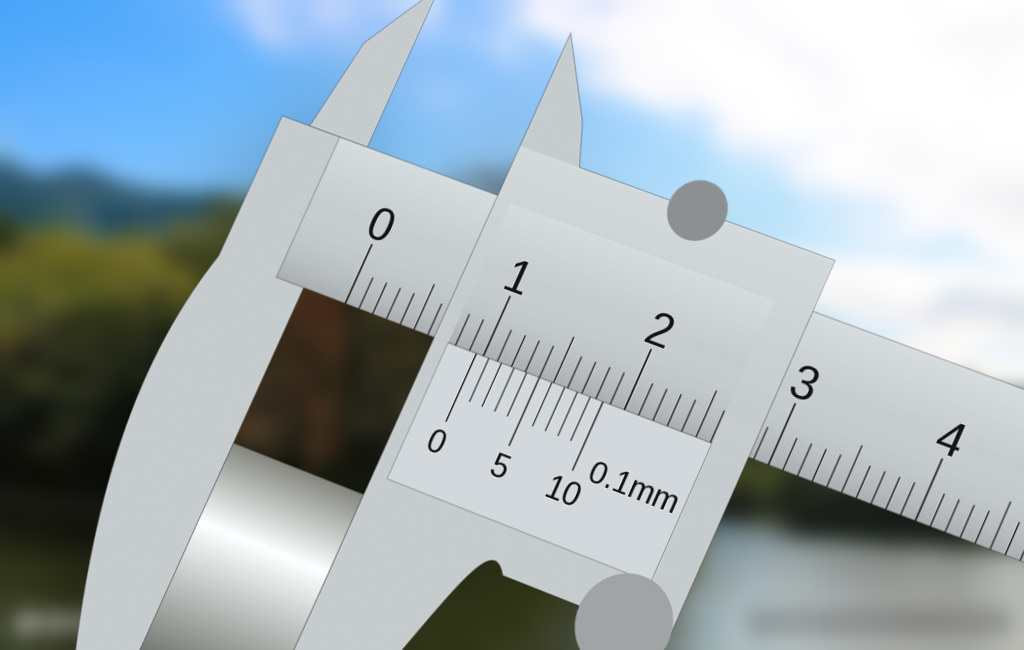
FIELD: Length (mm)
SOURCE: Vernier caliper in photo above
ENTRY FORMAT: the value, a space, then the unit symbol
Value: 9.5 mm
